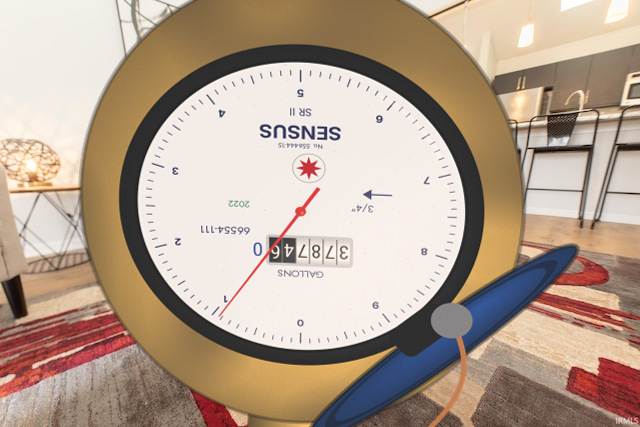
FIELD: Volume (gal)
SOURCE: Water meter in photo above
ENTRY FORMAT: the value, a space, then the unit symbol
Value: 3787460.9 gal
